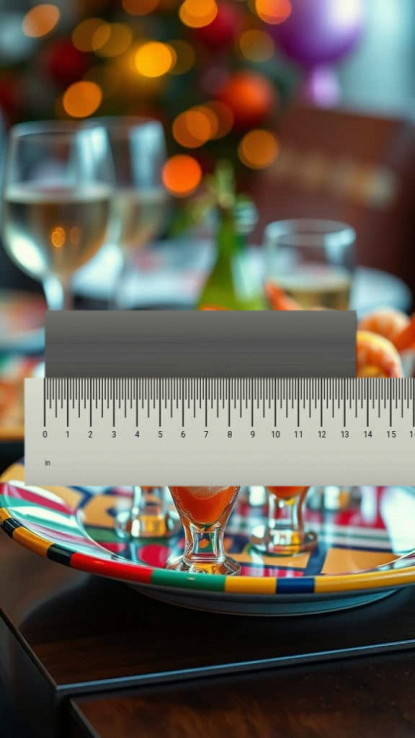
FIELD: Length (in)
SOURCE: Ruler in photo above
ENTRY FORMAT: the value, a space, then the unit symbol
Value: 13.5 in
